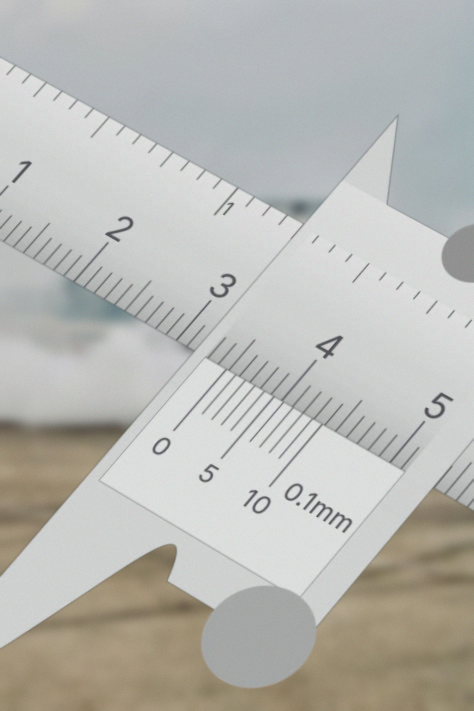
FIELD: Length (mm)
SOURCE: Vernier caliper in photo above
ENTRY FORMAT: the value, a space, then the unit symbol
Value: 34.8 mm
